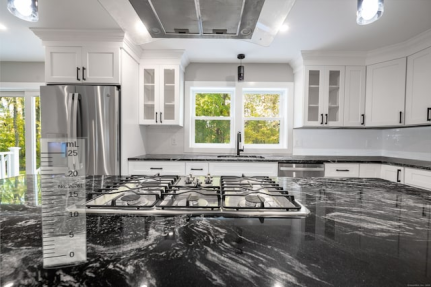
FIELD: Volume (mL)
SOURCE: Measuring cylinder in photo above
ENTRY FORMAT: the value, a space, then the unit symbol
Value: 5 mL
